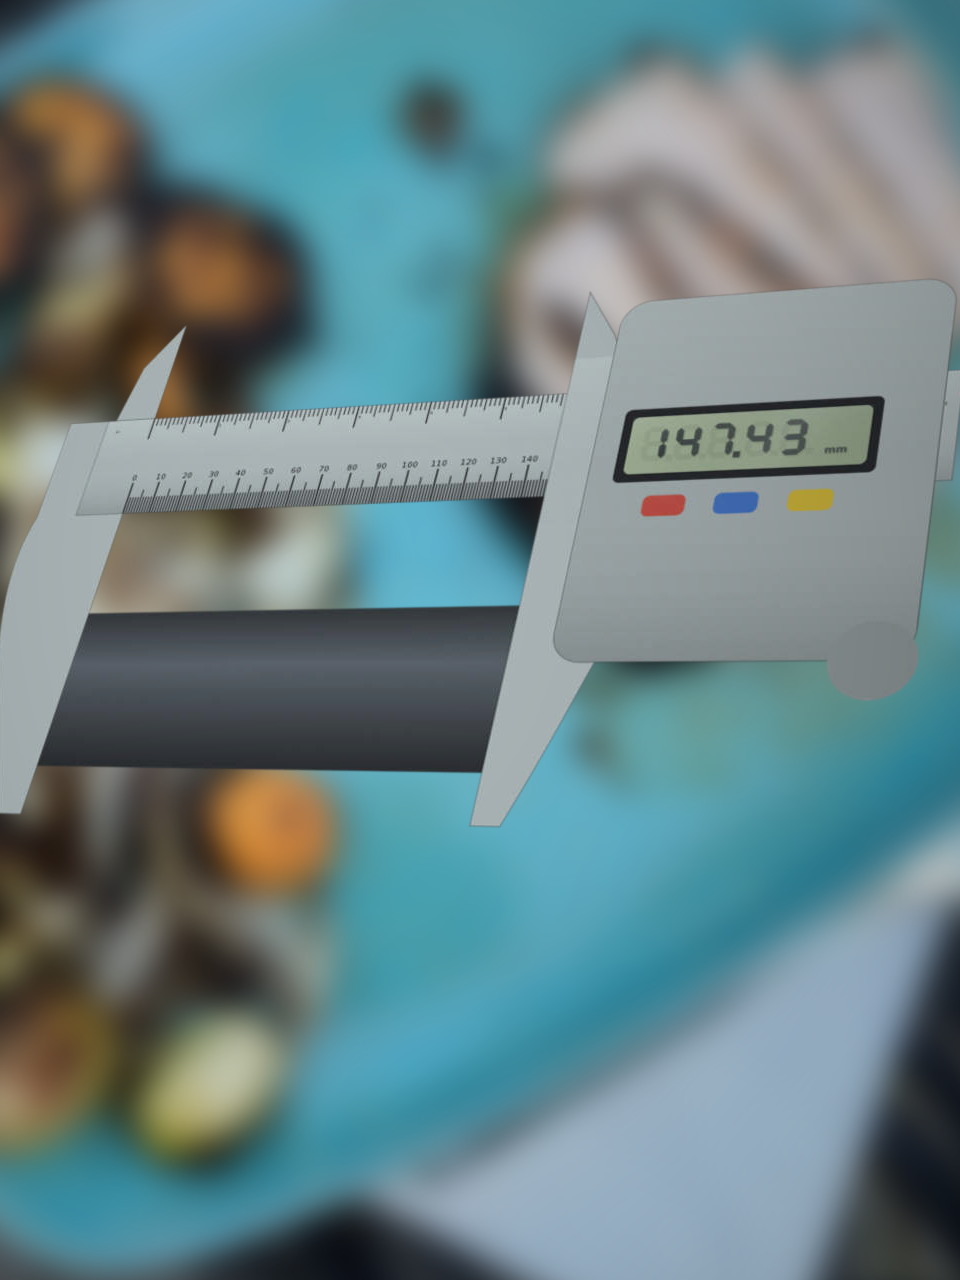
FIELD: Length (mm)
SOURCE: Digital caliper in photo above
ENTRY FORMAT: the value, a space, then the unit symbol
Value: 147.43 mm
